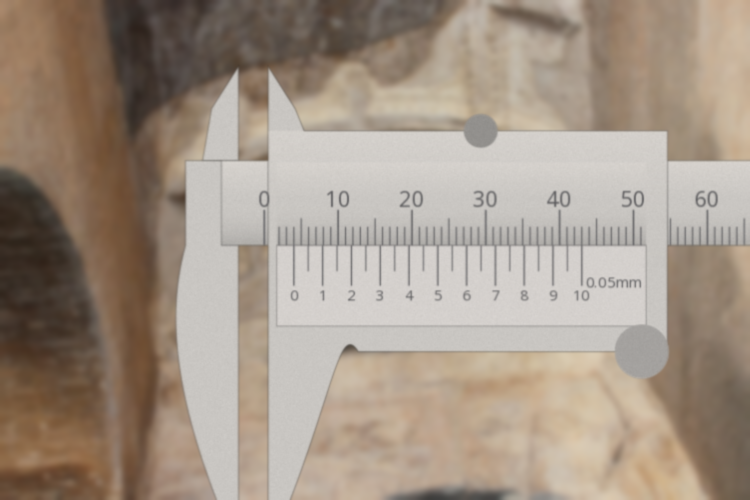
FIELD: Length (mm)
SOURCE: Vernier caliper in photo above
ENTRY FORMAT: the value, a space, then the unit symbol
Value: 4.0 mm
